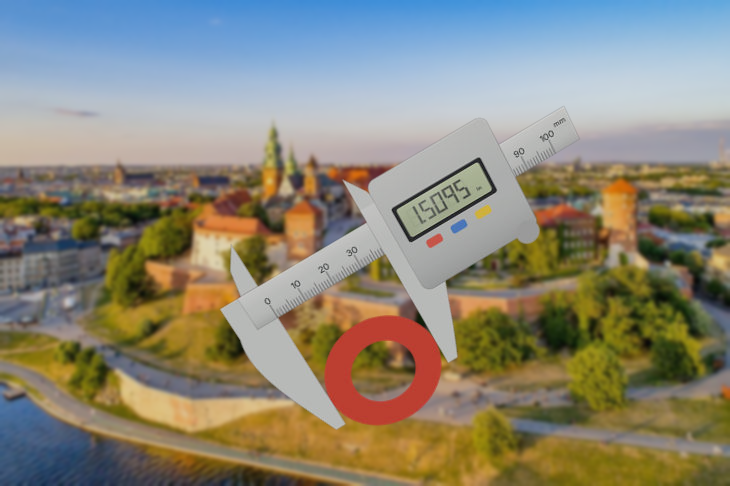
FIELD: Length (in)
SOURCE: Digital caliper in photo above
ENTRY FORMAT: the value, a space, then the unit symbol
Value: 1.5095 in
